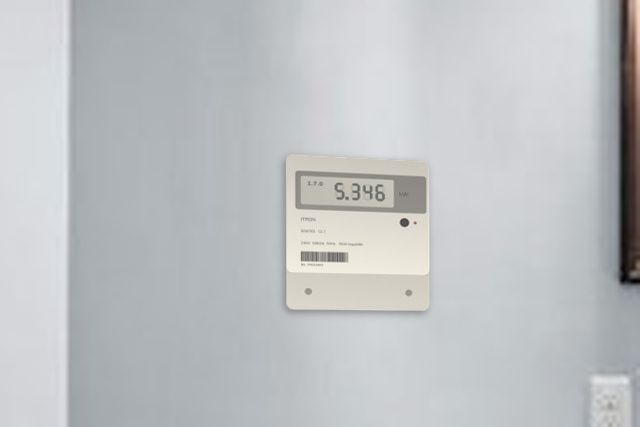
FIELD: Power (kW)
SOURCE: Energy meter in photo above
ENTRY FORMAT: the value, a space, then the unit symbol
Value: 5.346 kW
